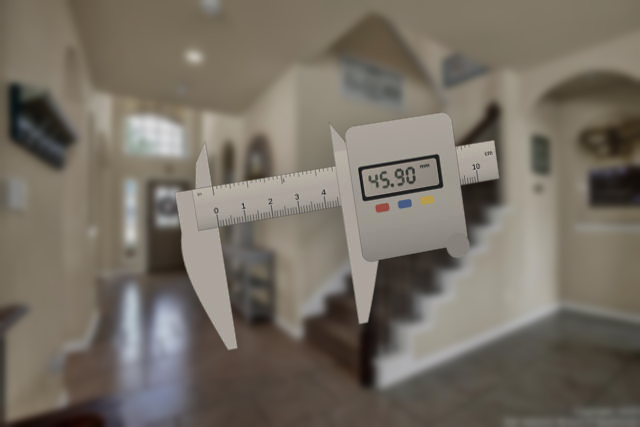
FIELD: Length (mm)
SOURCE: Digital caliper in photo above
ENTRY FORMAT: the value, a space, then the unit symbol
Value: 45.90 mm
